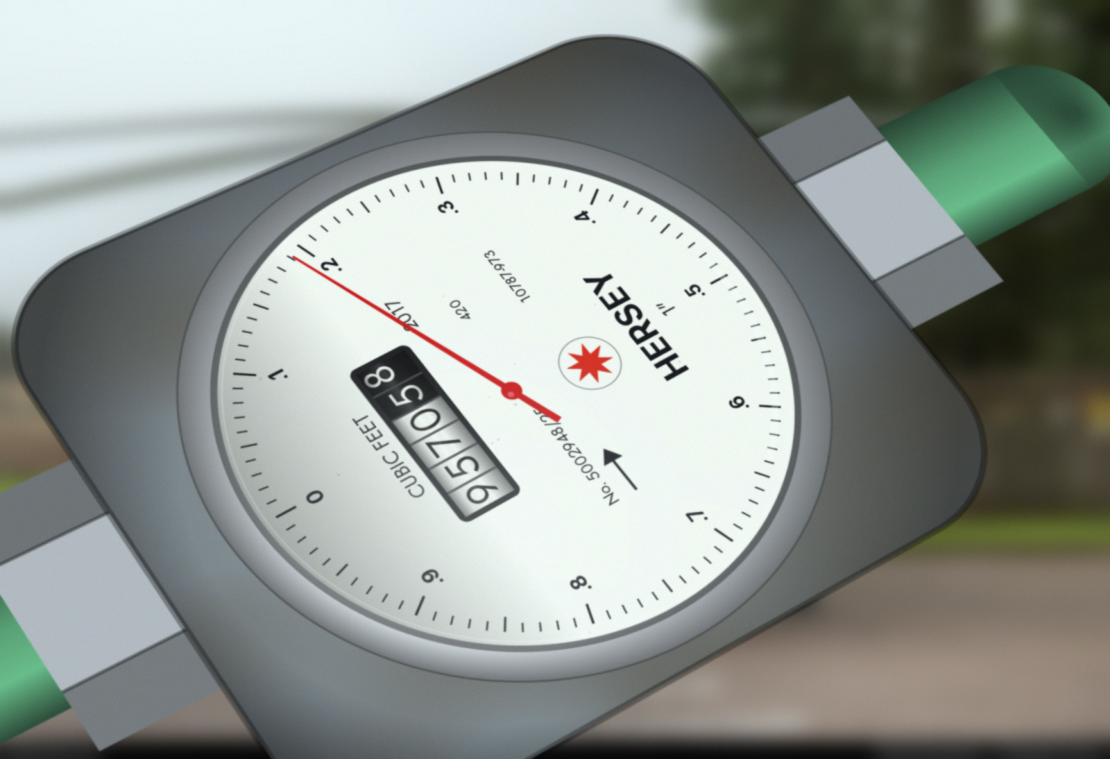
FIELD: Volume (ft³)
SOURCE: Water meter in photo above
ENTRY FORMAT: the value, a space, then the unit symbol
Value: 957058.19 ft³
